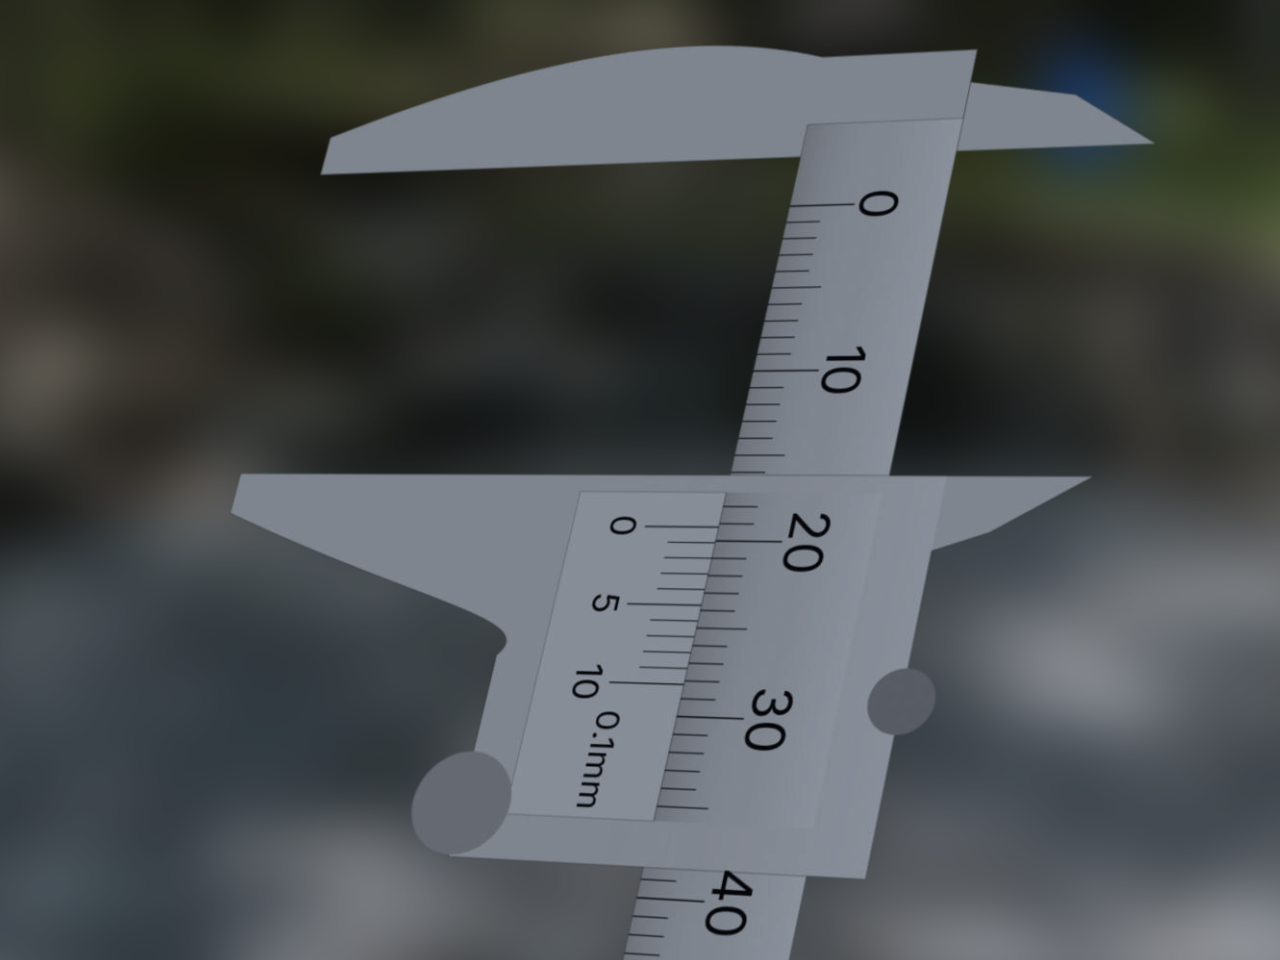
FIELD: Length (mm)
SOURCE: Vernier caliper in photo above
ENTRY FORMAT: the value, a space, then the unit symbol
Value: 19.2 mm
